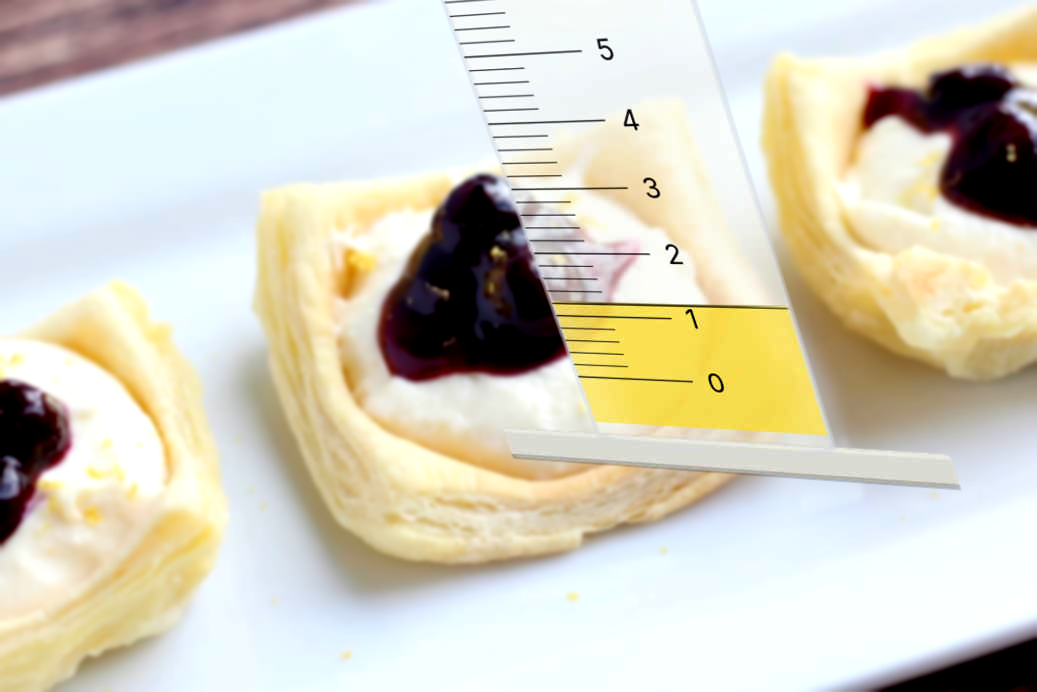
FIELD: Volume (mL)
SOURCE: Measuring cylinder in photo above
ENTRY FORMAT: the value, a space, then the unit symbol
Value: 1.2 mL
